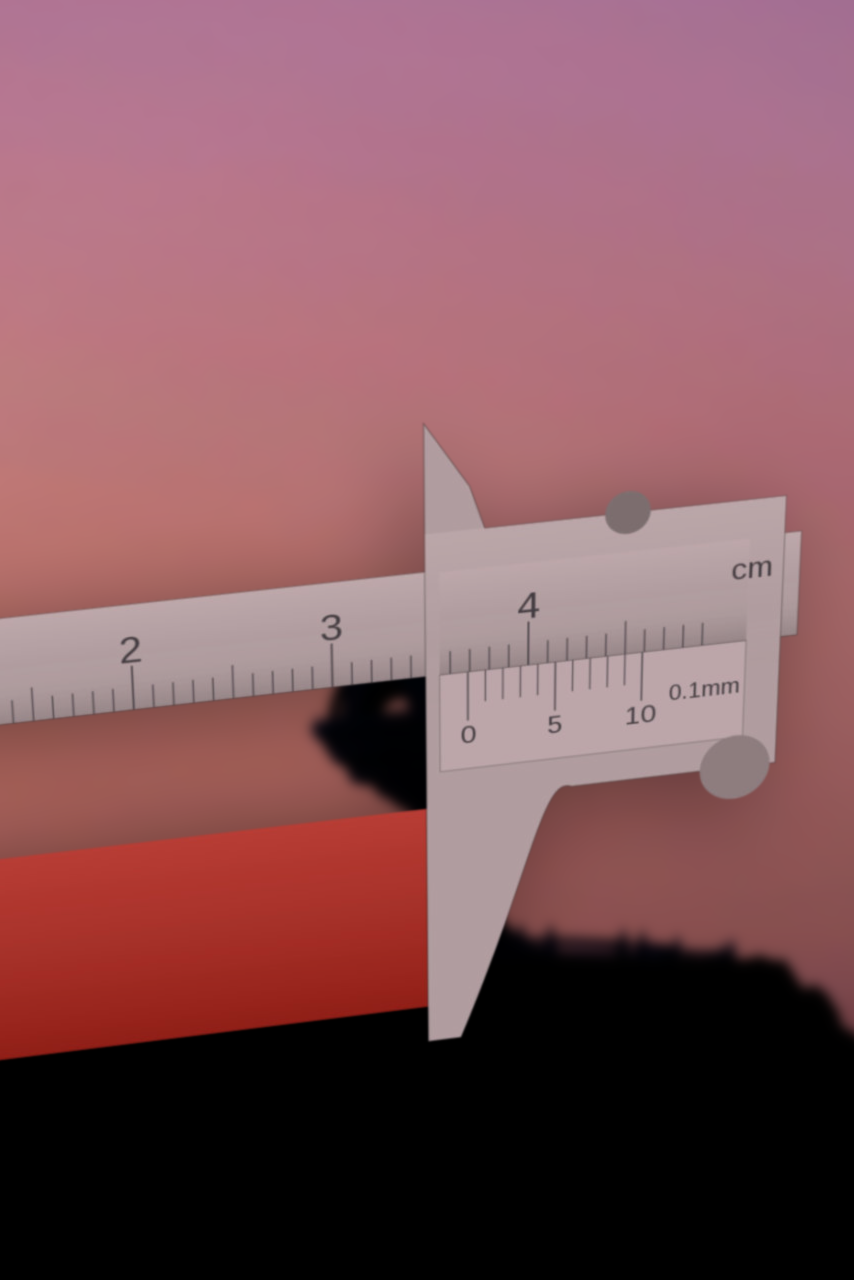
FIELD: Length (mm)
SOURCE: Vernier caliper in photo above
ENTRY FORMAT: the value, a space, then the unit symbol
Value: 36.9 mm
